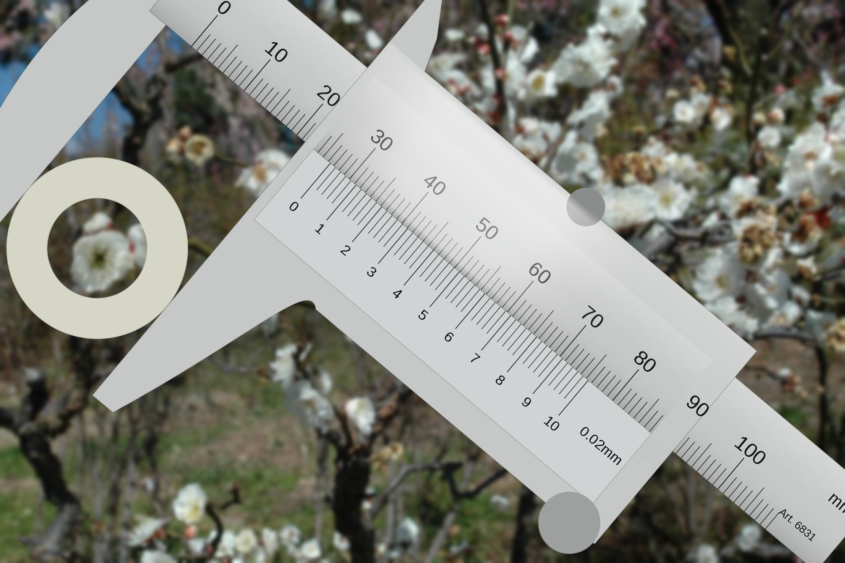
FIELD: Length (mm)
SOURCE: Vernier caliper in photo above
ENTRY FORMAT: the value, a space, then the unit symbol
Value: 26.4 mm
